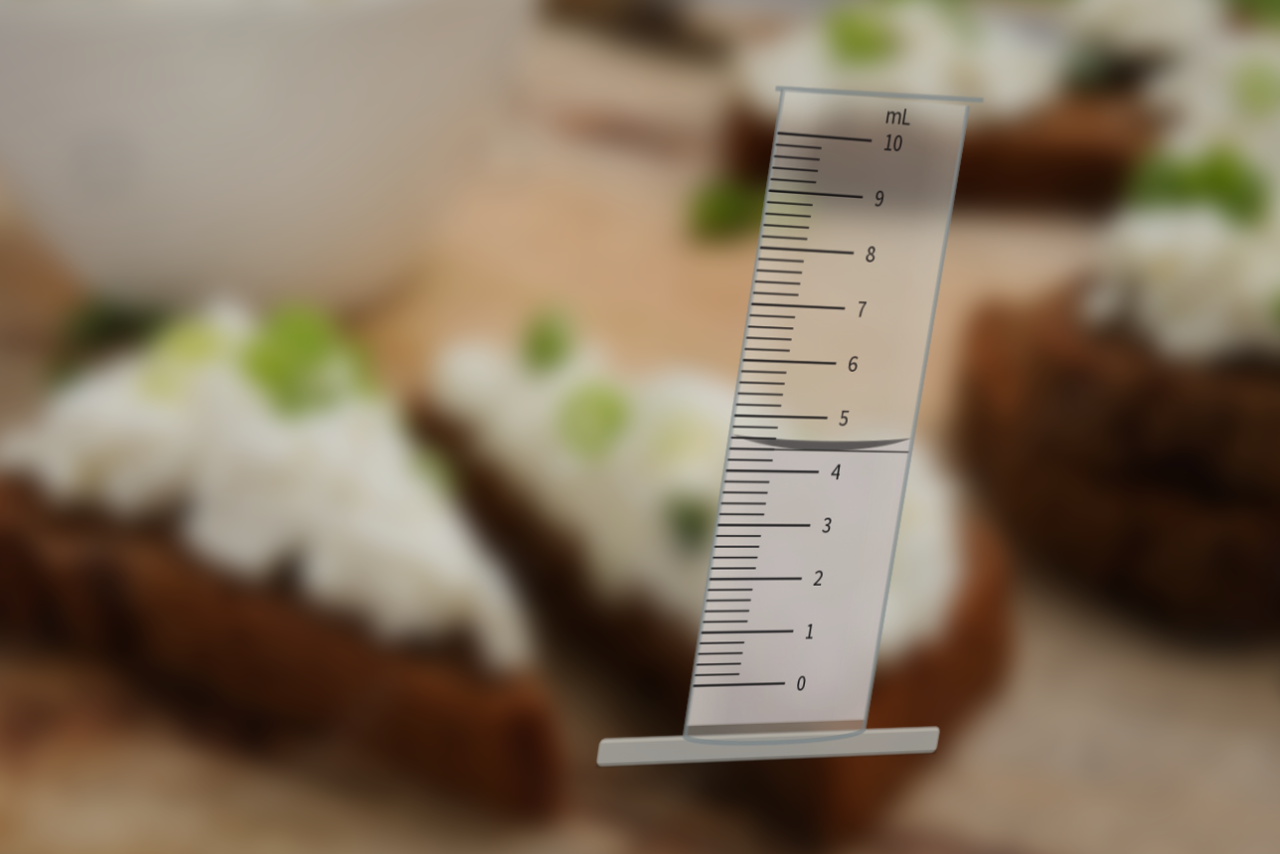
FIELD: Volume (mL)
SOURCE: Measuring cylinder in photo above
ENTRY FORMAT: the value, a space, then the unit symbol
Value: 4.4 mL
